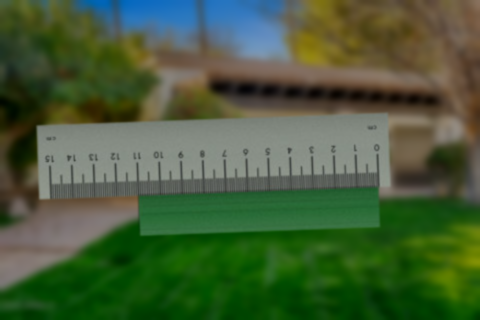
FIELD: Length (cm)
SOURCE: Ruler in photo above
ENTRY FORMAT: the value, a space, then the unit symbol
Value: 11 cm
